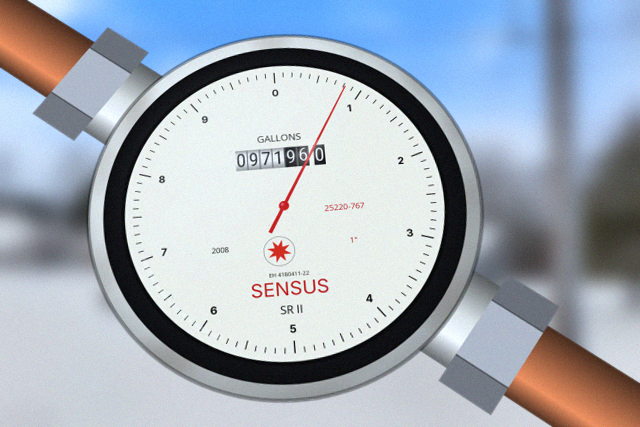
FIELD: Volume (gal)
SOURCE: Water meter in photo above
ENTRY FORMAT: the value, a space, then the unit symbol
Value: 971960.8 gal
